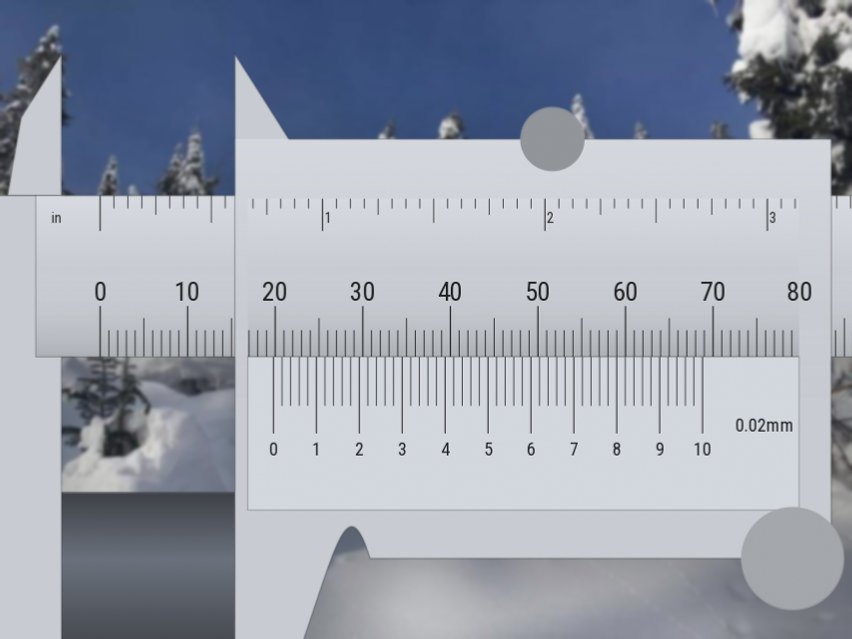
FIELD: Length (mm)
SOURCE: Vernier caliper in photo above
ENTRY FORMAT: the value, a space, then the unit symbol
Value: 19.8 mm
